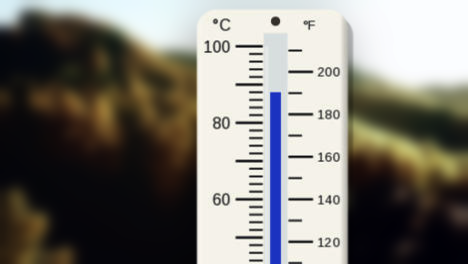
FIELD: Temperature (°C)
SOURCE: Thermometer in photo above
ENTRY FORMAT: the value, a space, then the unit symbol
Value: 88 °C
